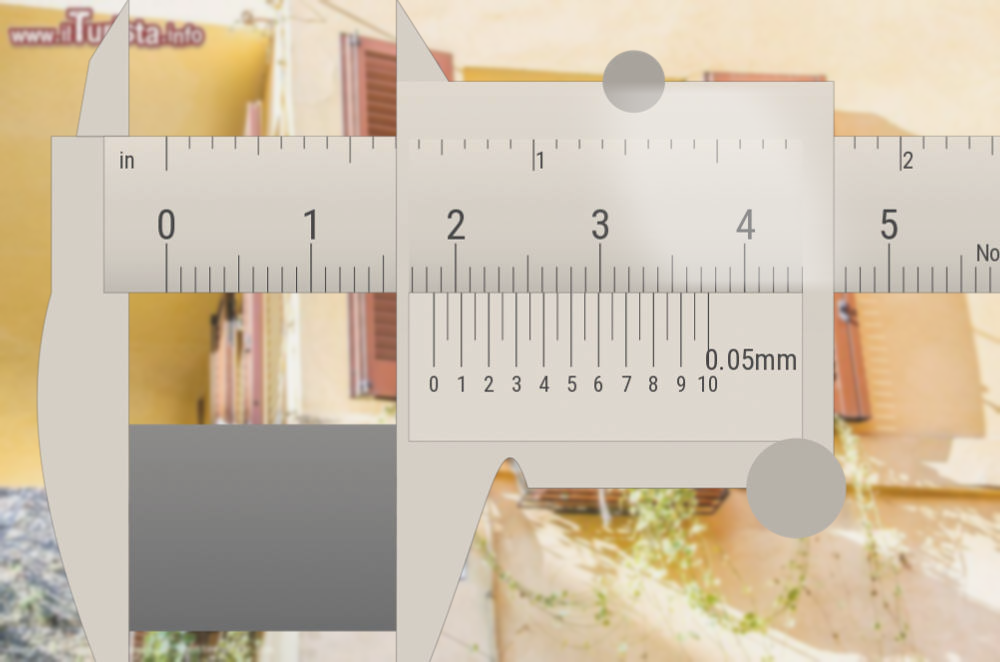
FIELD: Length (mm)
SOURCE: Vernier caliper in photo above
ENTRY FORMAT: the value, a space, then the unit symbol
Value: 18.5 mm
